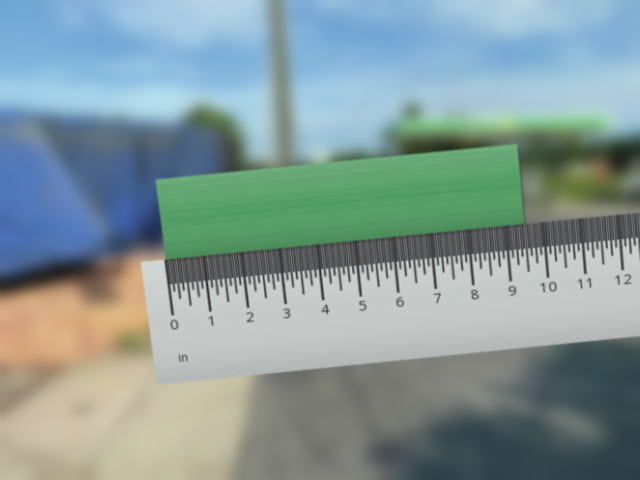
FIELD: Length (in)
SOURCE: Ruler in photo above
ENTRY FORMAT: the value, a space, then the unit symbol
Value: 9.5 in
